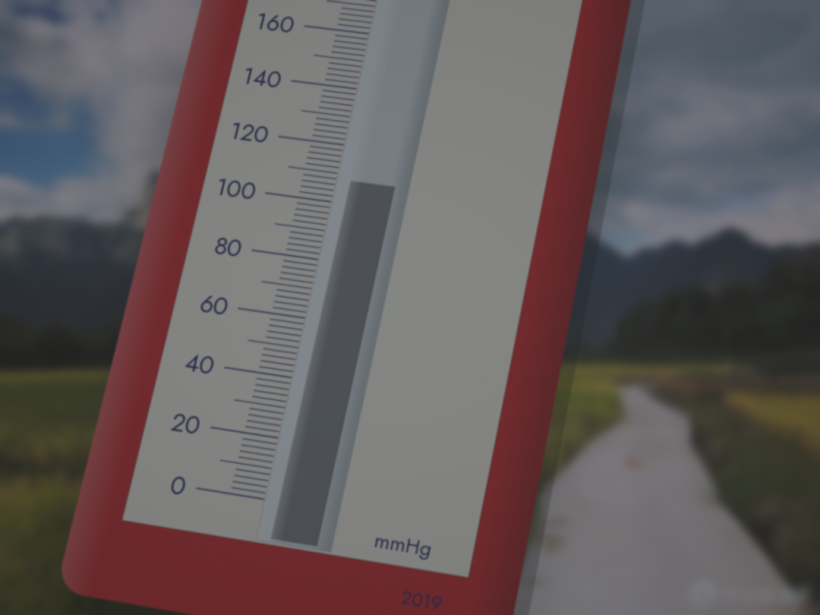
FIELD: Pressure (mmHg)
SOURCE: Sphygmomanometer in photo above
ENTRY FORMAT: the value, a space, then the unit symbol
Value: 108 mmHg
